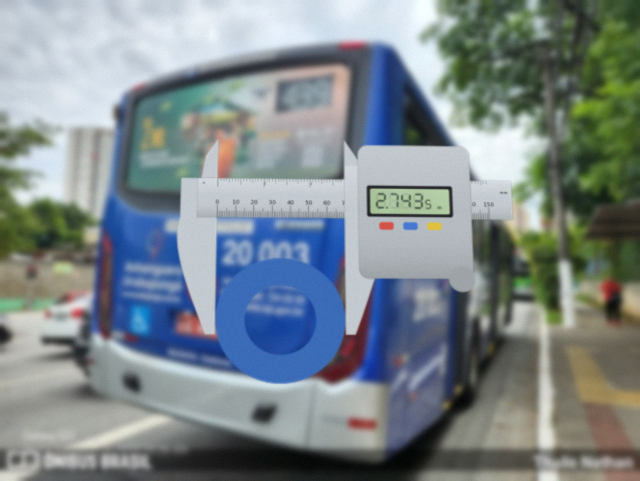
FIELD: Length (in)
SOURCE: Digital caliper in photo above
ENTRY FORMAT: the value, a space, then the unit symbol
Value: 2.7435 in
